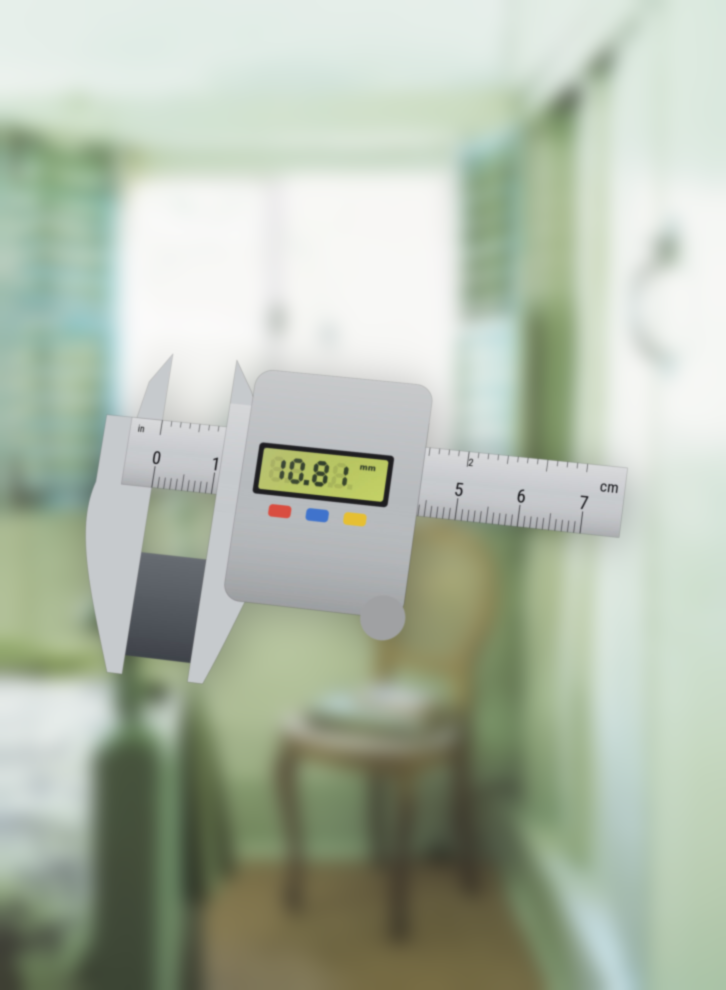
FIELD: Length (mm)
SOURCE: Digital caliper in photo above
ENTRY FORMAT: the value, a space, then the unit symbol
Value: 10.81 mm
